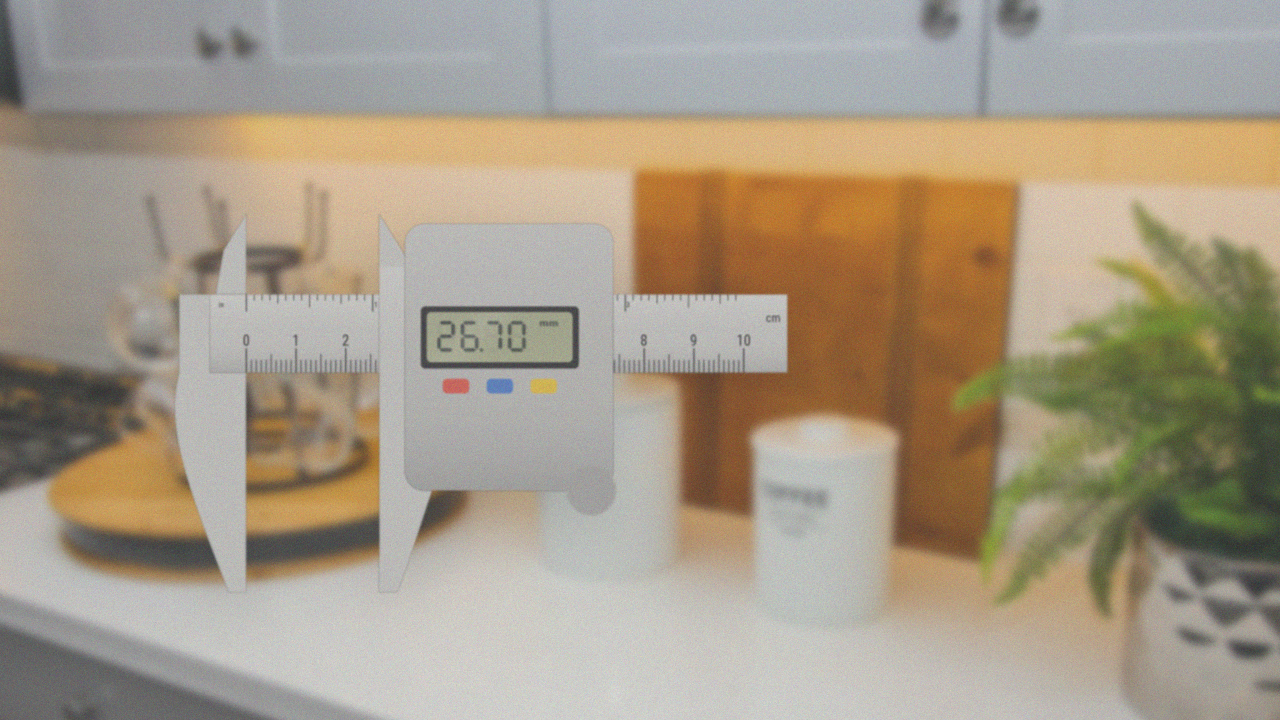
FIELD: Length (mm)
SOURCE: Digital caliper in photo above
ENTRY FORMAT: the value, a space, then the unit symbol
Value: 26.70 mm
